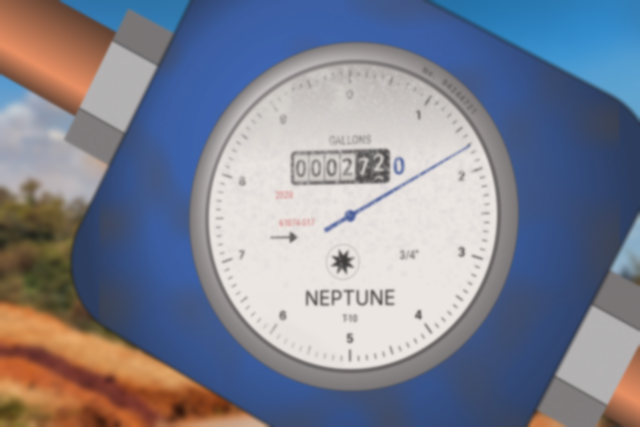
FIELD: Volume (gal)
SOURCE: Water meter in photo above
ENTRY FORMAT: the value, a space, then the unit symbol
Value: 2721.7 gal
